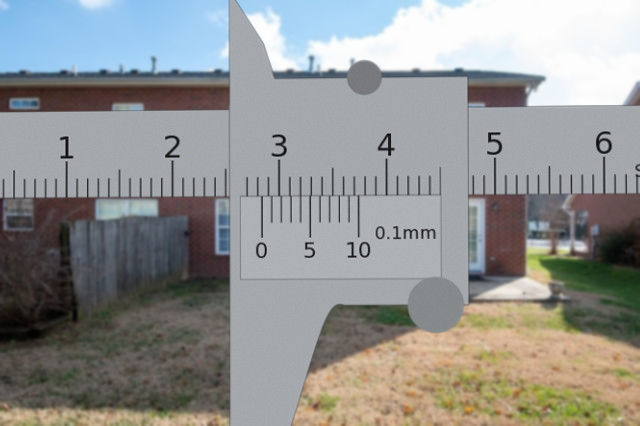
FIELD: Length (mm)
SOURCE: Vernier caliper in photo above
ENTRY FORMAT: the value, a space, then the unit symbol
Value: 28.4 mm
